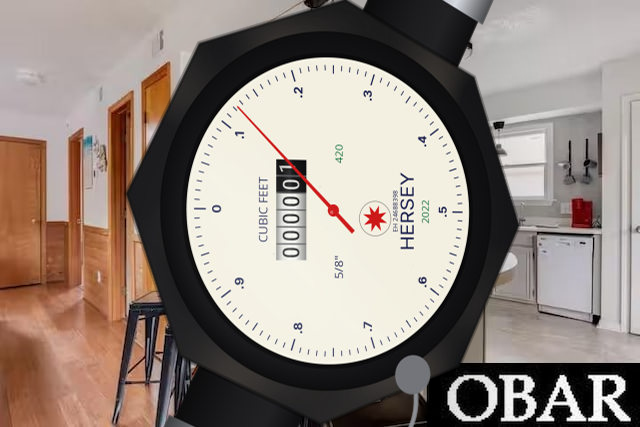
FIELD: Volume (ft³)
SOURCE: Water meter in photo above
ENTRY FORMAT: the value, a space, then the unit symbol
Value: 1.12 ft³
